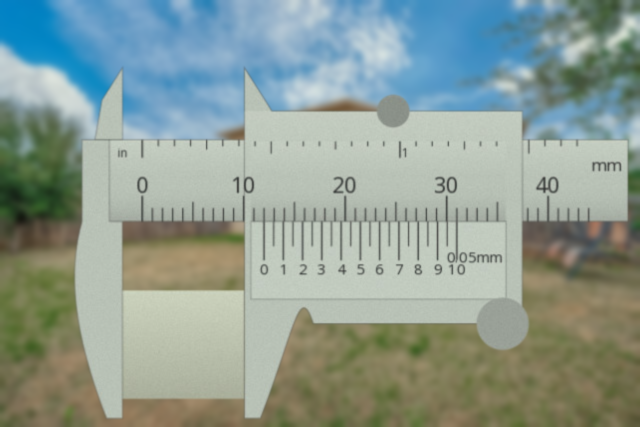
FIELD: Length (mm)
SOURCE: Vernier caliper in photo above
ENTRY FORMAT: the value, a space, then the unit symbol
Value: 12.0 mm
